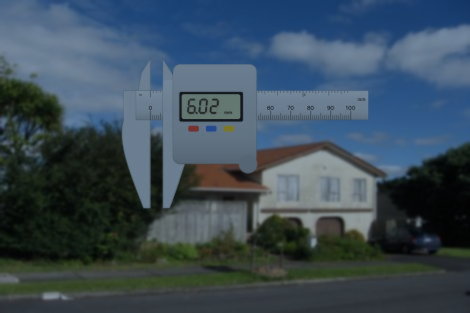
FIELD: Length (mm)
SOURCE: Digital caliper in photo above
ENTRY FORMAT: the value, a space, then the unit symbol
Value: 6.02 mm
